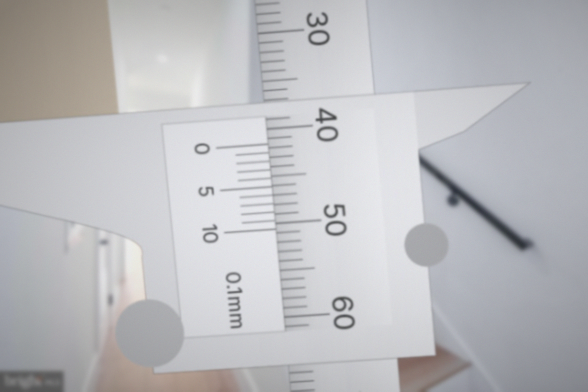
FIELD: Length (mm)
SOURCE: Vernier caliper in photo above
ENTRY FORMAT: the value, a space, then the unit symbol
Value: 41.6 mm
